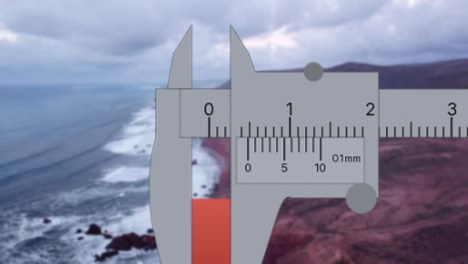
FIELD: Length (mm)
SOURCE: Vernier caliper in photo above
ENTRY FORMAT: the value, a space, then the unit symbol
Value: 4.8 mm
